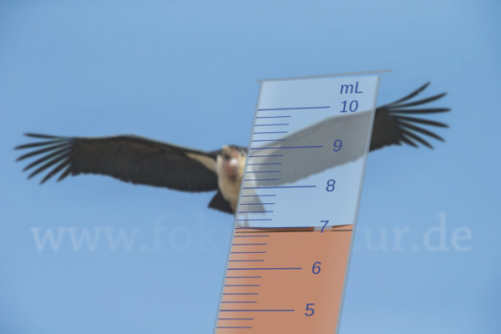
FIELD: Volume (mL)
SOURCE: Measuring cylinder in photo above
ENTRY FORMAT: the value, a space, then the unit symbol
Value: 6.9 mL
